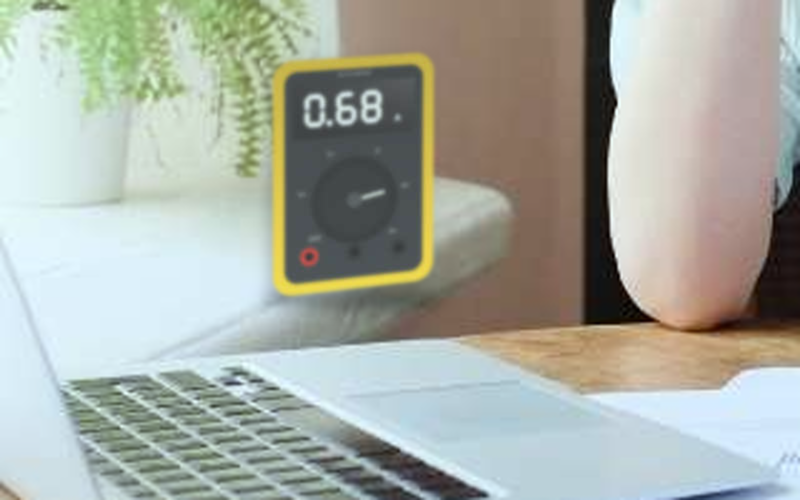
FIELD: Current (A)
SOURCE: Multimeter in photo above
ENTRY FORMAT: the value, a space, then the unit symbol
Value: 0.68 A
